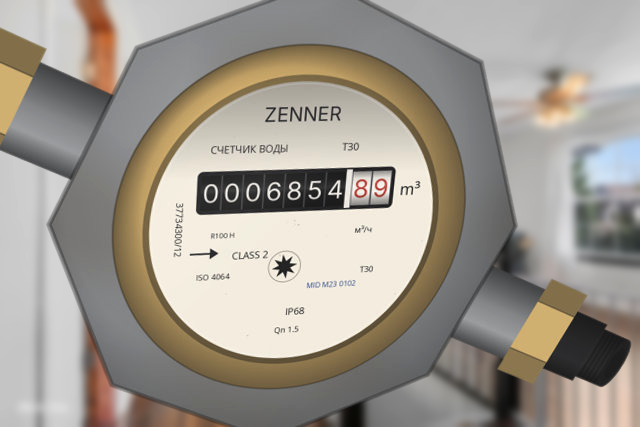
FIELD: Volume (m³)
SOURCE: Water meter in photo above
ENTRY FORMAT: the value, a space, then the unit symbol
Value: 6854.89 m³
